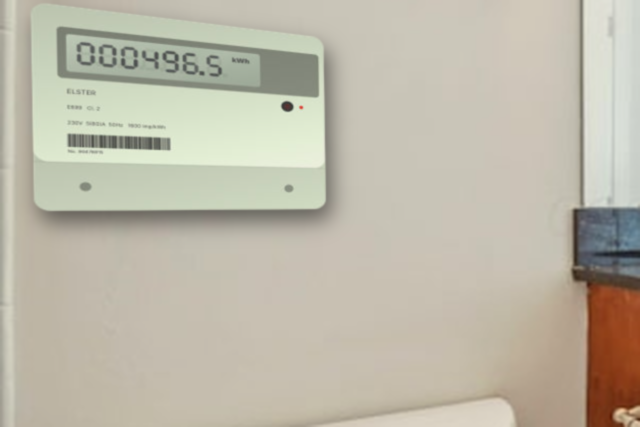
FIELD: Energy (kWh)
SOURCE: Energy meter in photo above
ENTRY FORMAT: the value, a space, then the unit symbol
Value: 496.5 kWh
